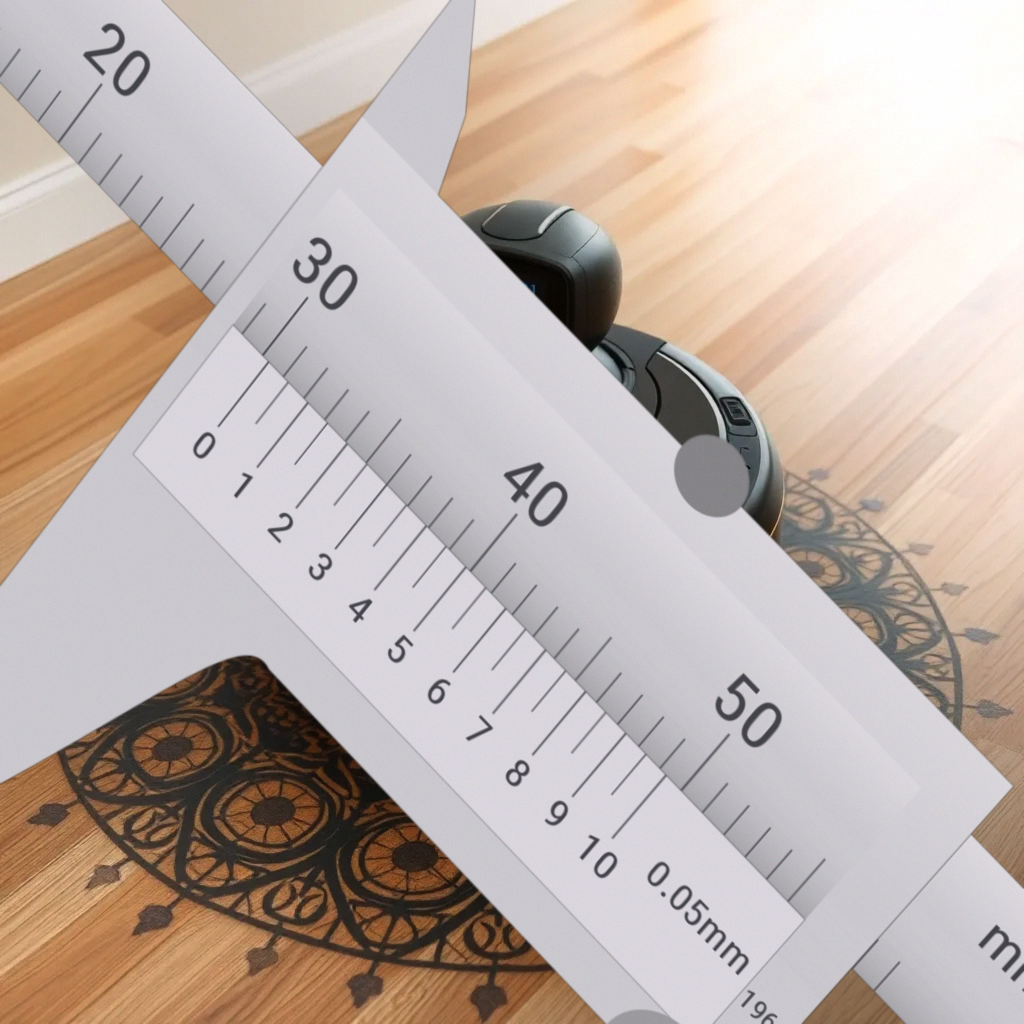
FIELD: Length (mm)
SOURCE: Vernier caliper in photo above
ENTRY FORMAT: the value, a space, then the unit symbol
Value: 30.30 mm
